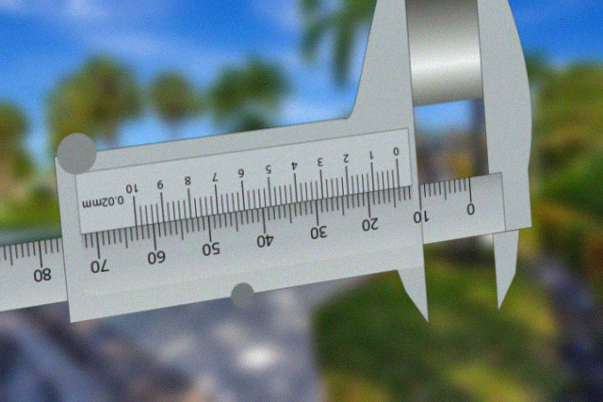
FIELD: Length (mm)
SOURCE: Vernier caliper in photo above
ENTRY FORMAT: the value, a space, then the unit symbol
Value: 14.0 mm
